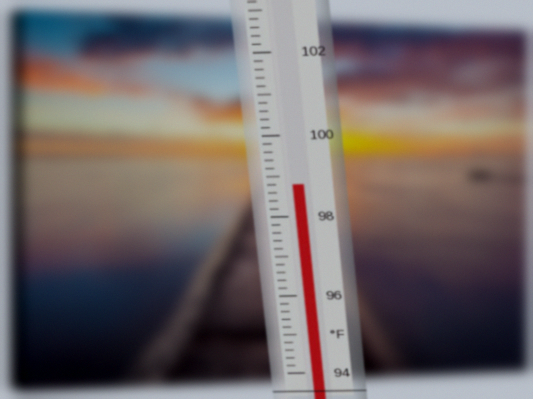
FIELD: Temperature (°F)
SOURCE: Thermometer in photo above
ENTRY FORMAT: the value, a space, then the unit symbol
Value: 98.8 °F
